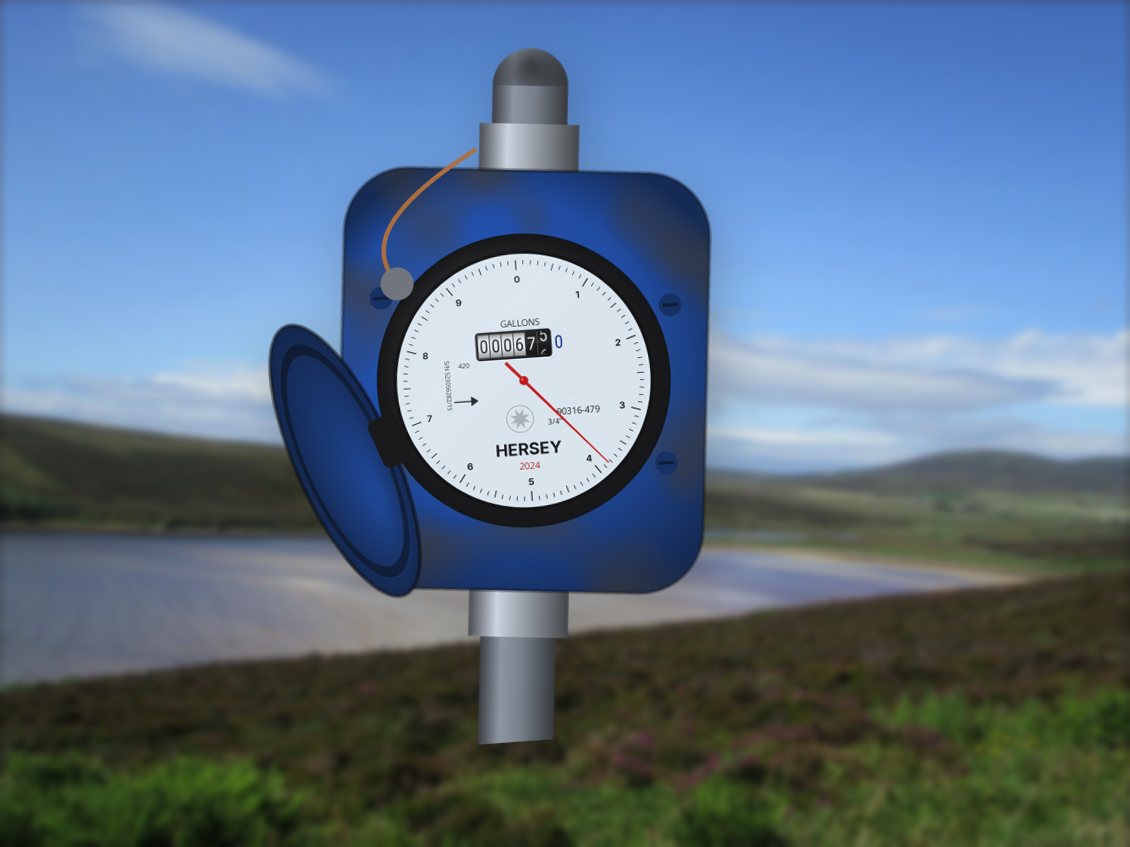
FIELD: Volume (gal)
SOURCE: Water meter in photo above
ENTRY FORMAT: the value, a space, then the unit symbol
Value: 6753.8 gal
